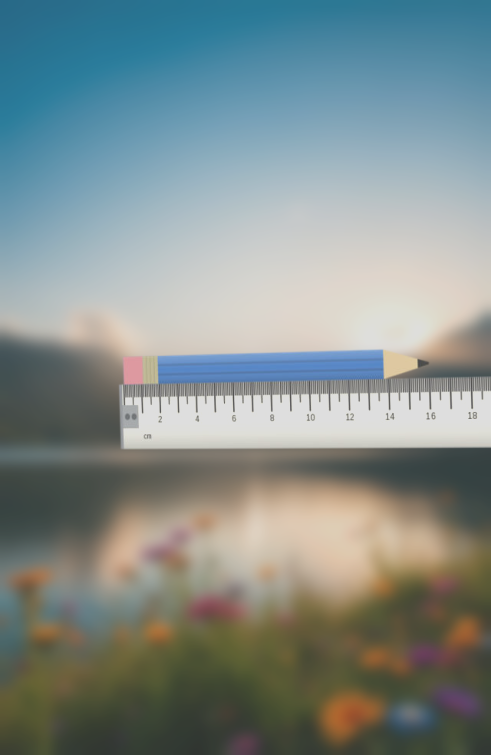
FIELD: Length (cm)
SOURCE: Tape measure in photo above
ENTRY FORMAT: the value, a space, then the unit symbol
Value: 16 cm
